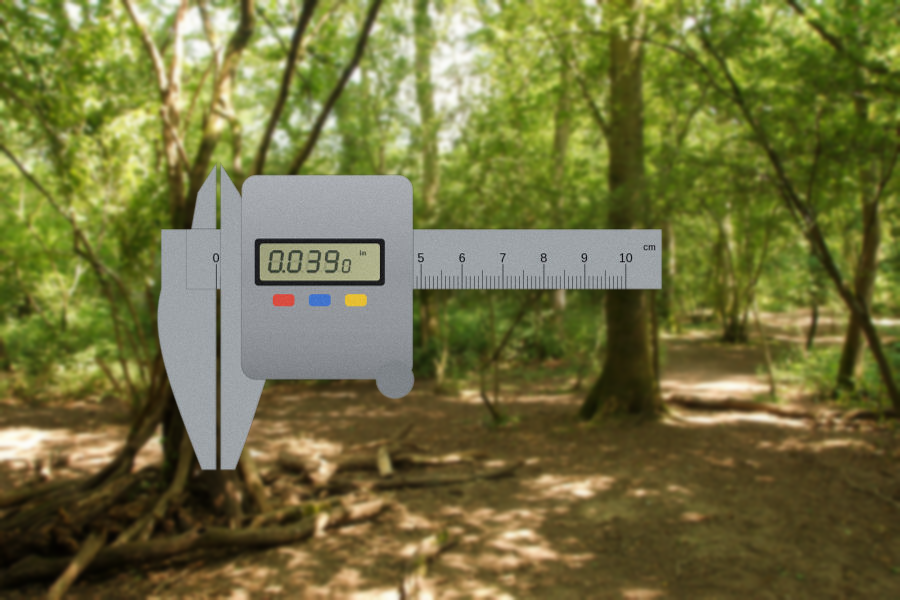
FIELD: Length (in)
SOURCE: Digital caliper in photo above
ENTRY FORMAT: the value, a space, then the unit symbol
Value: 0.0390 in
